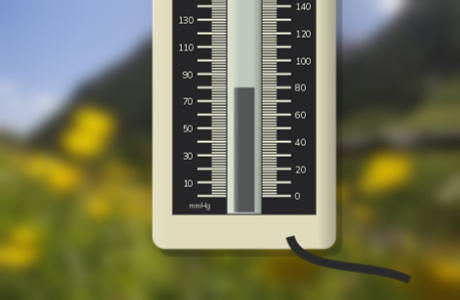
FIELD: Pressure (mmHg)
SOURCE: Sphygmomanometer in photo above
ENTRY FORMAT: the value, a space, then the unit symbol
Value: 80 mmHg
